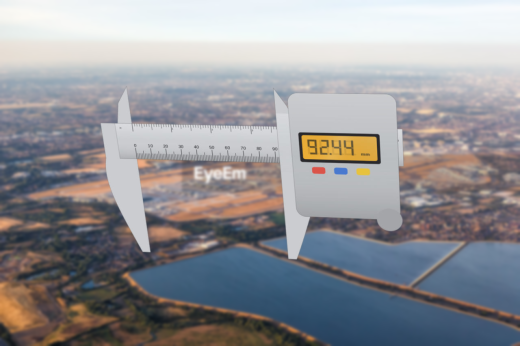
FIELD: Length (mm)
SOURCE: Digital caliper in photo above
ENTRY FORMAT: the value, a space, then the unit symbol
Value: 92.44 mm
